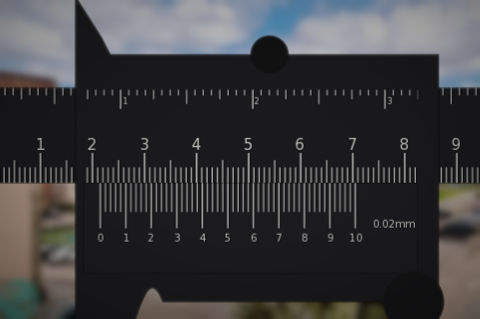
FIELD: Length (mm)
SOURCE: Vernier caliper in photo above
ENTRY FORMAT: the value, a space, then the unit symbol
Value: 21.5 mm
